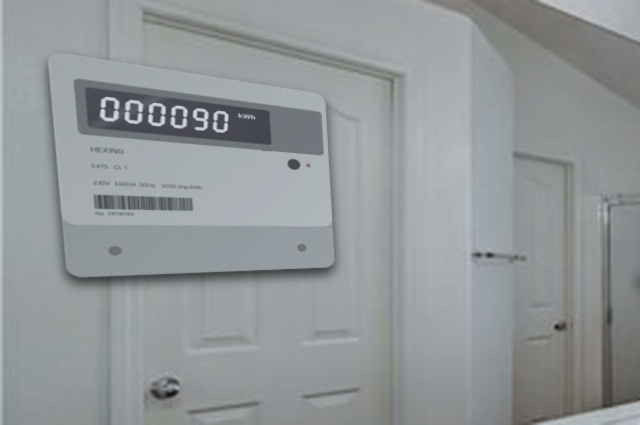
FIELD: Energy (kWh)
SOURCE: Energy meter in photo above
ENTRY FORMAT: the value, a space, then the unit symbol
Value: 90 kWh
